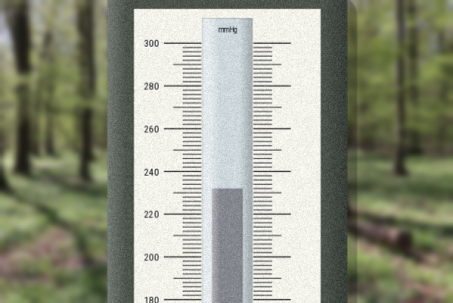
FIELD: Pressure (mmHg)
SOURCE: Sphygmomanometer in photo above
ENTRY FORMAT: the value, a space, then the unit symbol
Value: 232 mmHg
